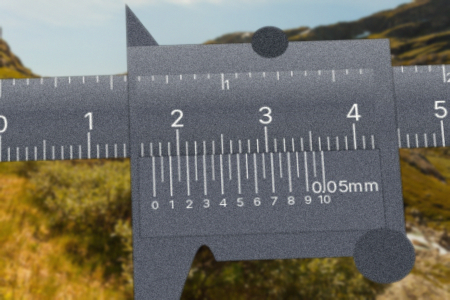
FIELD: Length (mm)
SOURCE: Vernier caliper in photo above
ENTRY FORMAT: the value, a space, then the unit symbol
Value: 17.2 mm
